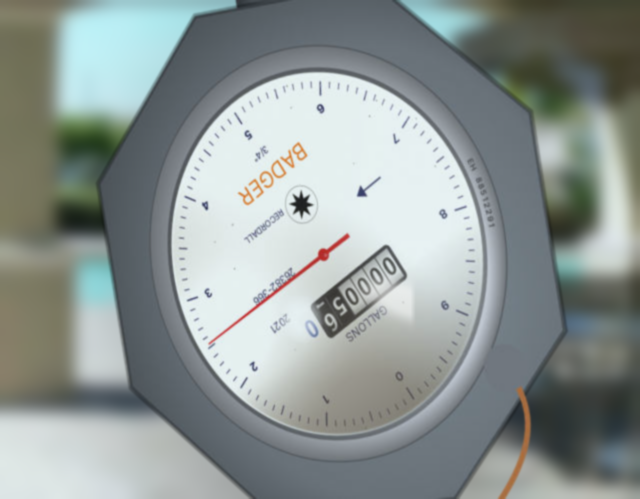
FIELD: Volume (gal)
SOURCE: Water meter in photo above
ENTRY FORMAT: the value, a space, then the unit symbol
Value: 562.5 gal
